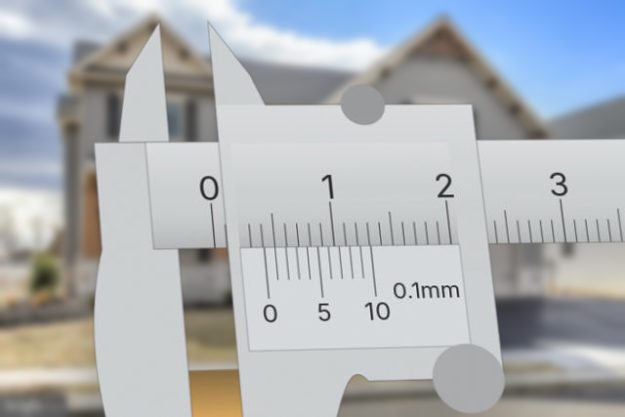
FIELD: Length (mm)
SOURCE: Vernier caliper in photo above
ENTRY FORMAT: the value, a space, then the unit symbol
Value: 4.1 mm
